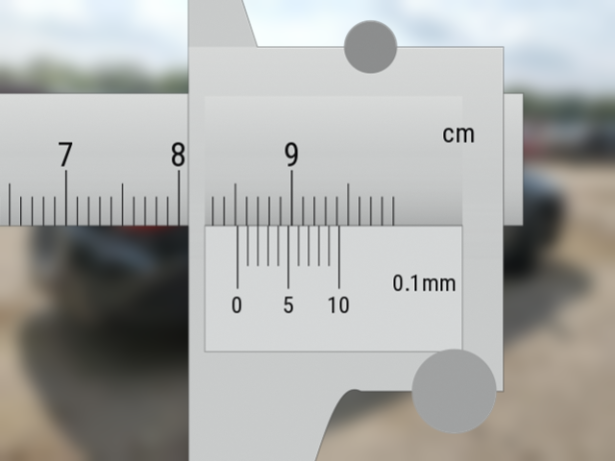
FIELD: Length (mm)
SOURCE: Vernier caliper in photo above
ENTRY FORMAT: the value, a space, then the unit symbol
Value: 85.2 mm
